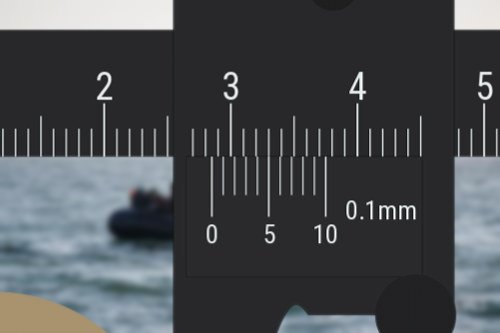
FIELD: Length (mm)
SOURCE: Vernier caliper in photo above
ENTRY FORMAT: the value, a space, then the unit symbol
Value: 28.5 mm
